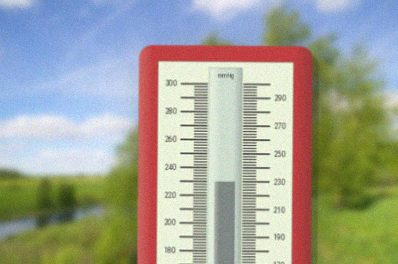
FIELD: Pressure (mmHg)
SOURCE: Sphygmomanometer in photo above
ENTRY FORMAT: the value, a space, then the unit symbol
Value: 230 mmHg
